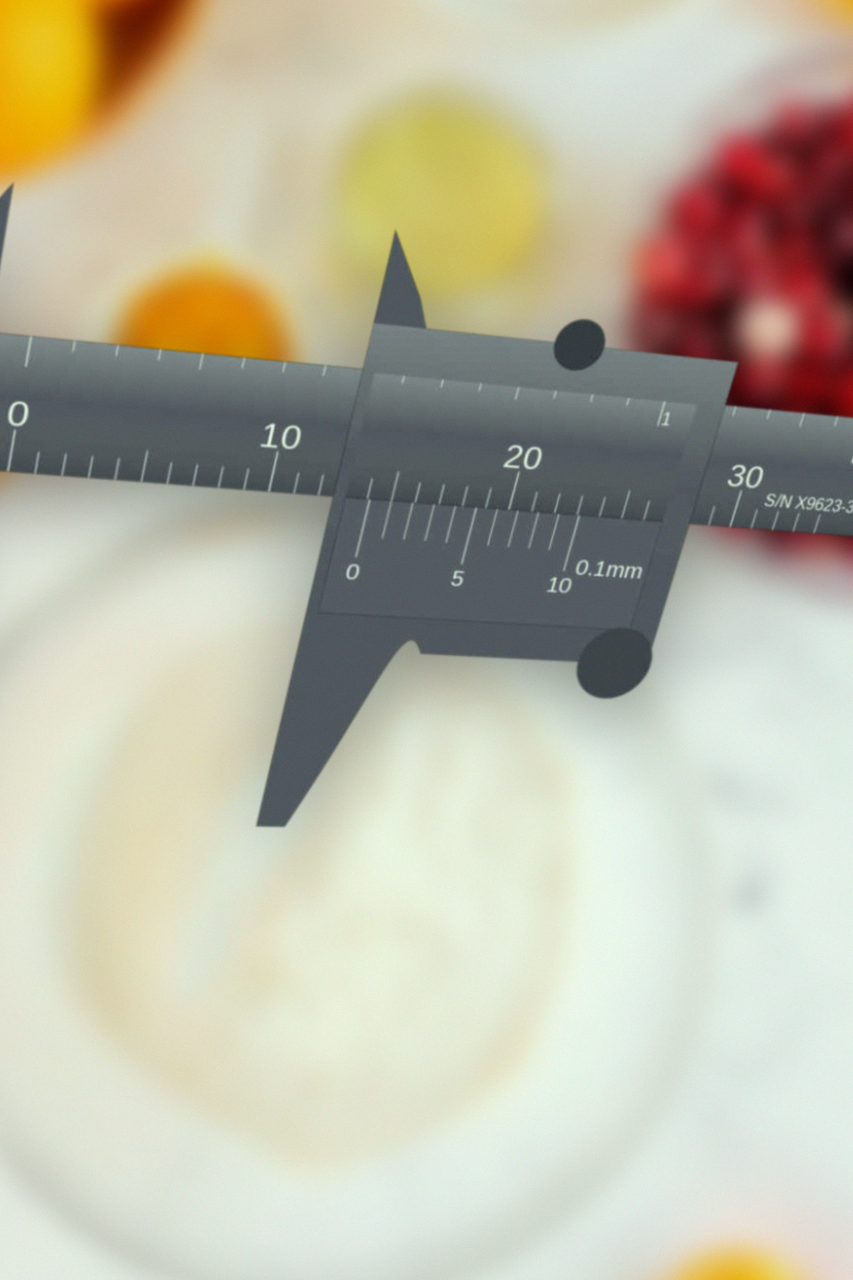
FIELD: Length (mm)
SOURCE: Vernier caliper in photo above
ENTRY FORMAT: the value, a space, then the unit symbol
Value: 14.1 mm
